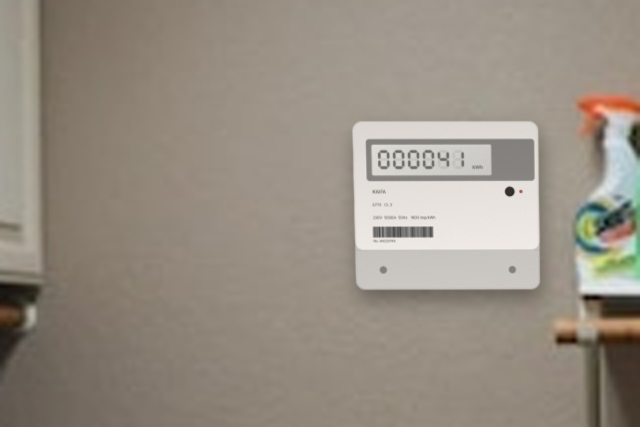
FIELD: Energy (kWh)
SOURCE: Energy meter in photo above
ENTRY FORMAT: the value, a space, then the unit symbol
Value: 41 kWh
